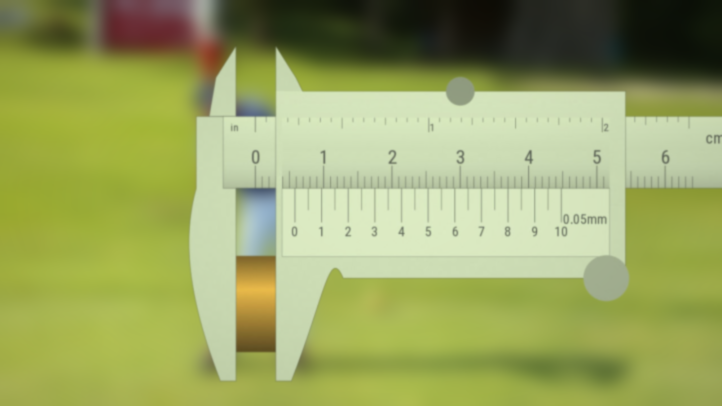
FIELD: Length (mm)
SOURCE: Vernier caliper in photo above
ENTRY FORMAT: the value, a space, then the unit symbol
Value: 5.8 mm
